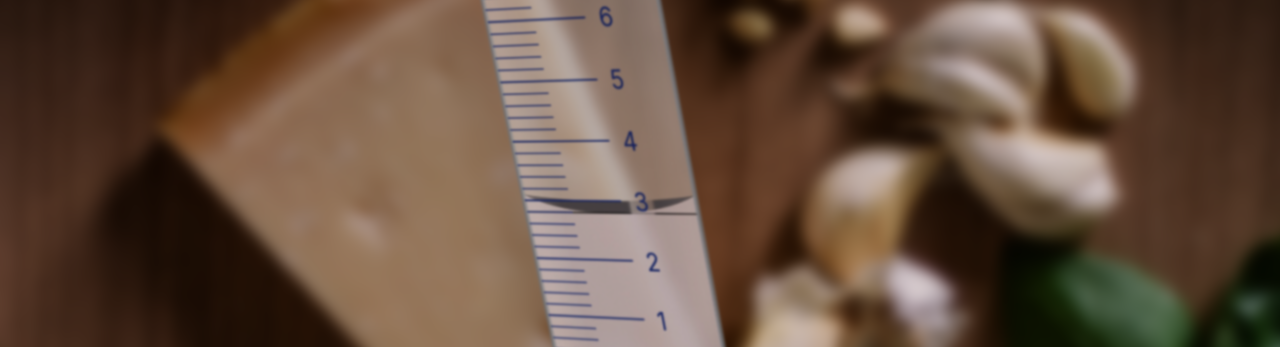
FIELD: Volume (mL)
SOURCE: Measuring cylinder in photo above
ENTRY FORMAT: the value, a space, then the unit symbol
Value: 2.8 mL
